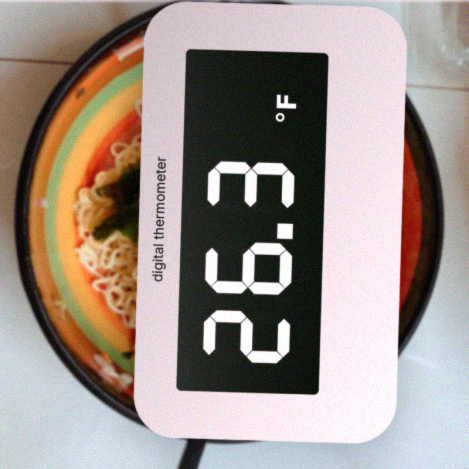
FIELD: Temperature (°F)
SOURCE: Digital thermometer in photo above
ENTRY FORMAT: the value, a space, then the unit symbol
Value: 26.3 °F
